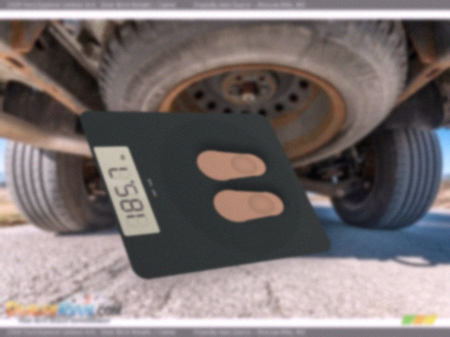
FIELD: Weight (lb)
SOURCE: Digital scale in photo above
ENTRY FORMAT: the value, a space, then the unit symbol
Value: 185.7 lb
